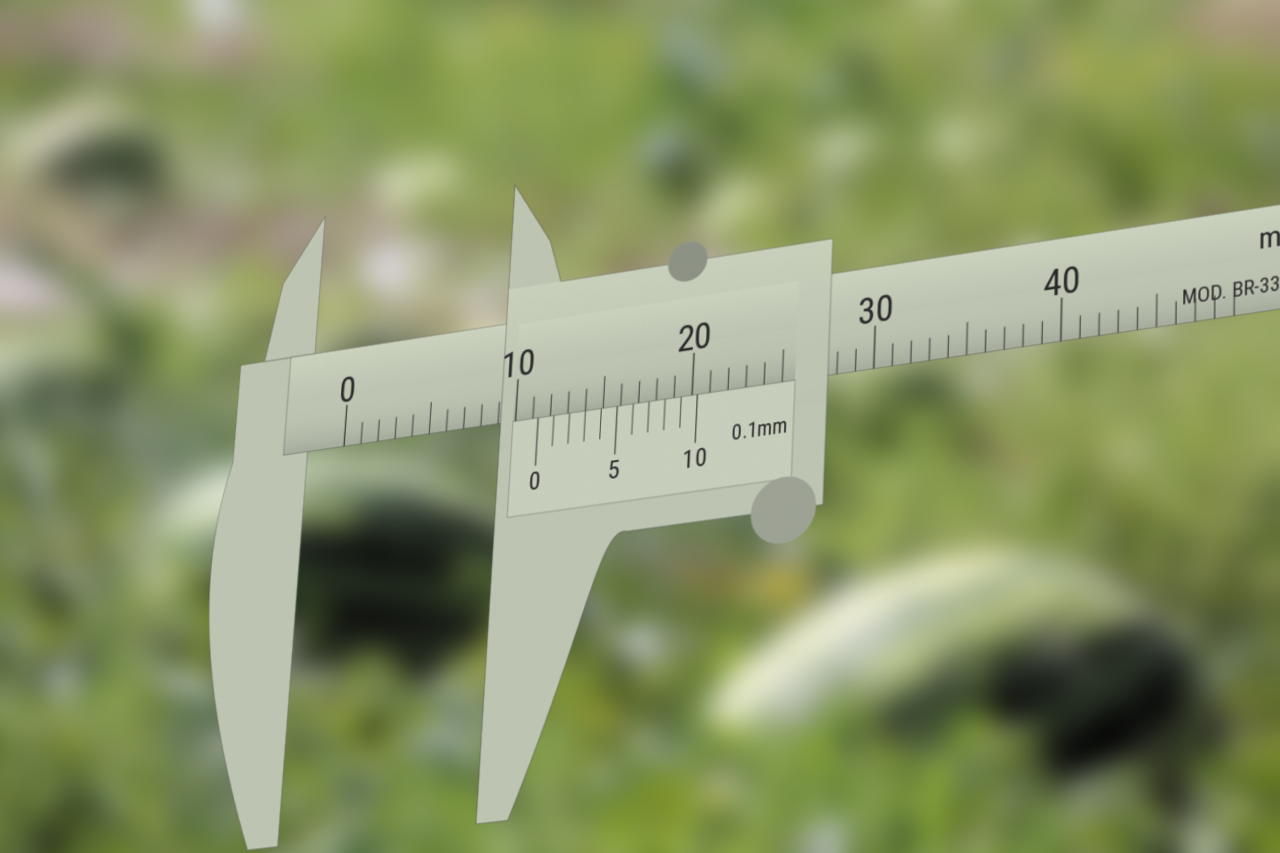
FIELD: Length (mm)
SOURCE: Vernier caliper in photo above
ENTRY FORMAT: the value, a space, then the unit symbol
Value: 11.3 mm
